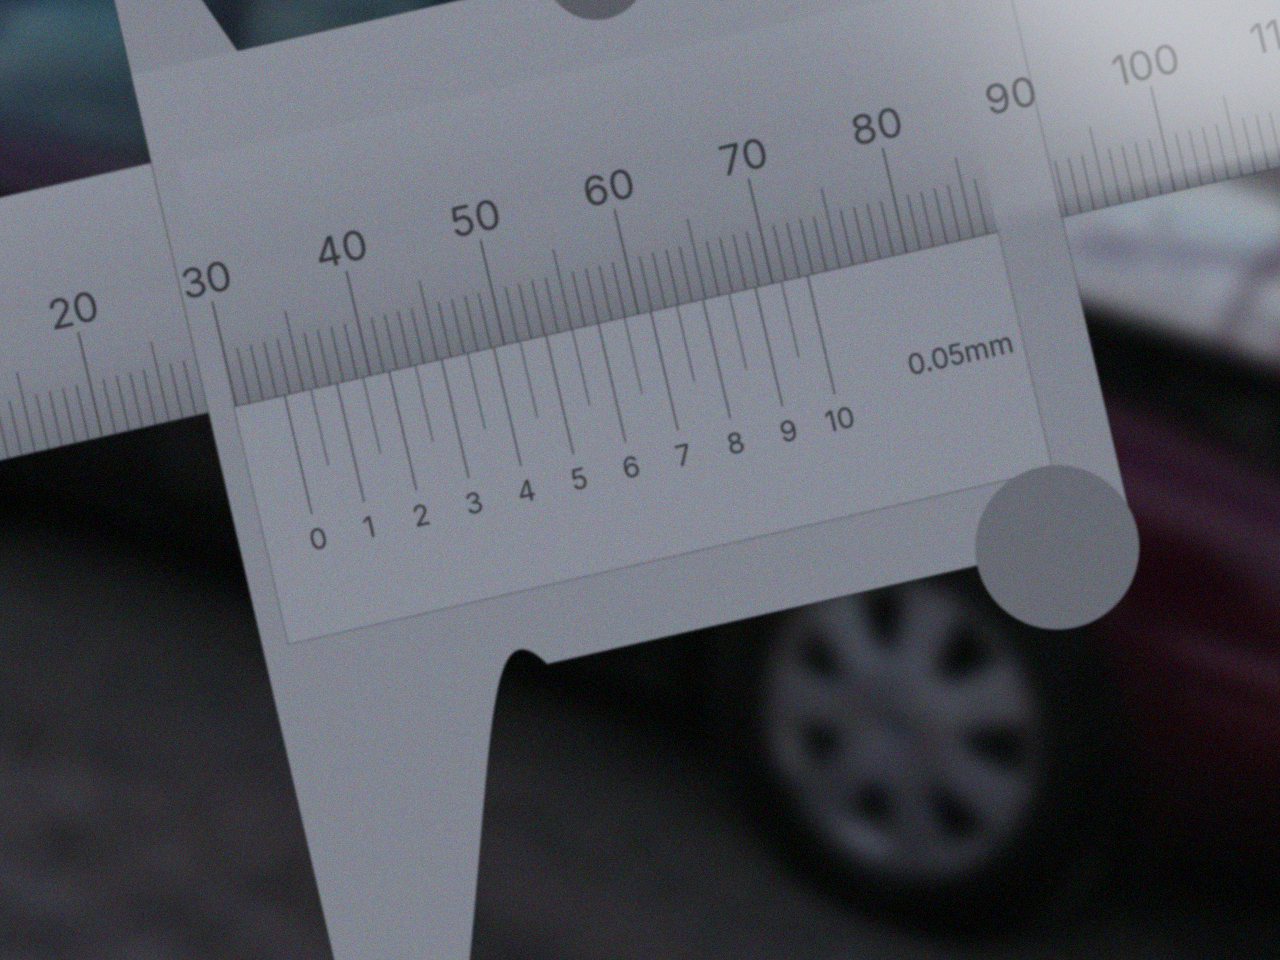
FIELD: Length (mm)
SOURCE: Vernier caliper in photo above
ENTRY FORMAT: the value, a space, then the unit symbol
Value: 33.6 mm
